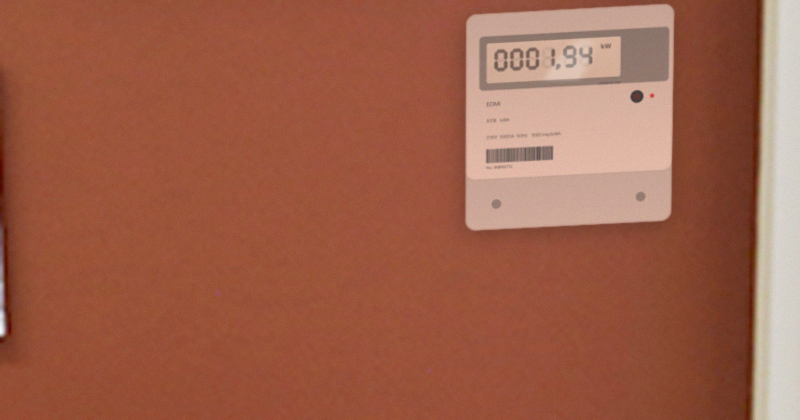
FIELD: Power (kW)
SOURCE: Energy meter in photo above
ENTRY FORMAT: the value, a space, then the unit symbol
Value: 1.94 kW
